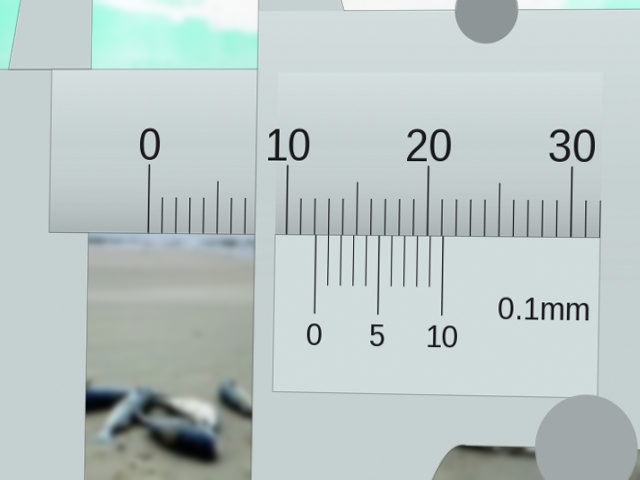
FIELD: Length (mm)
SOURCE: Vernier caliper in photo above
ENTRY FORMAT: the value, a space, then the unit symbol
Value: 12.1 mm
